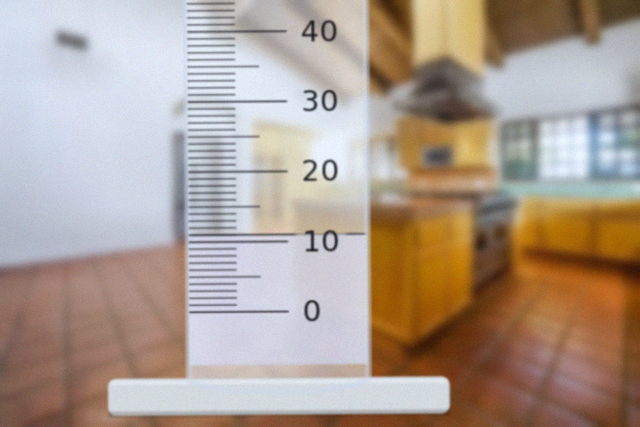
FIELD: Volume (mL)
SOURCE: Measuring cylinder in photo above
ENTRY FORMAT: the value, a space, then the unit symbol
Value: 11 mL
